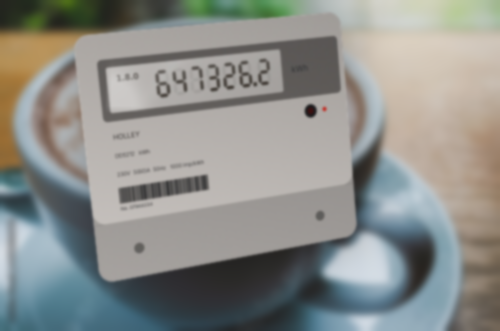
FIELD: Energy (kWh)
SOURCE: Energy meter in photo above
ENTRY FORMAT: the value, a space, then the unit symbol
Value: 647326.2 kWh
